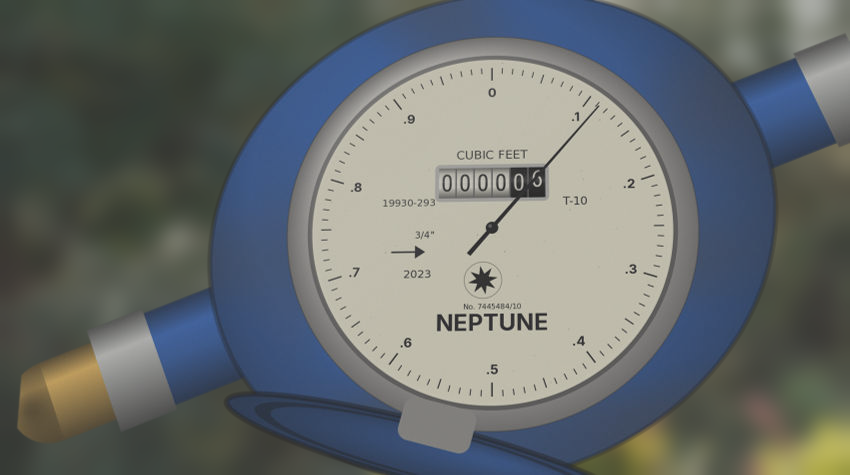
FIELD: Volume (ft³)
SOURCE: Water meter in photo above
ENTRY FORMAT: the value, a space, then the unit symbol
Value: 6.11 ft³
